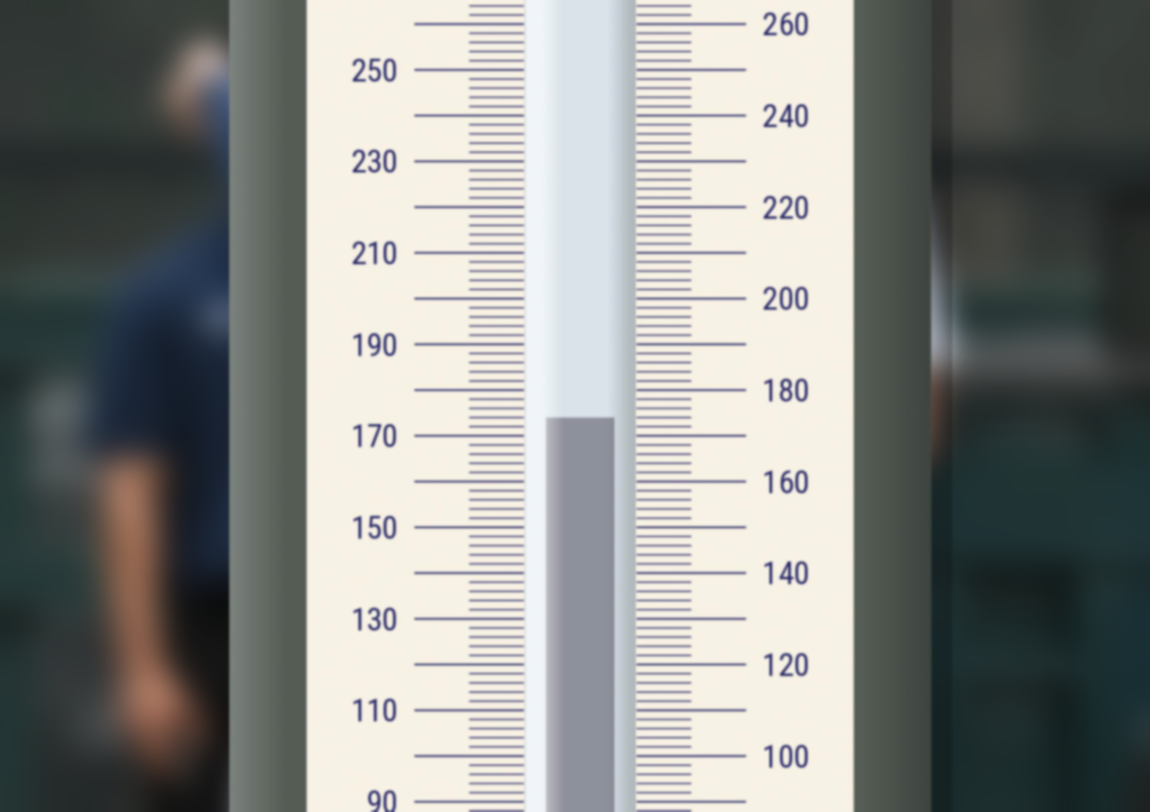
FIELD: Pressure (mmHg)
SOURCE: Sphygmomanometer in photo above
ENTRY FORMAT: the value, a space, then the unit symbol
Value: 174 mmHg
